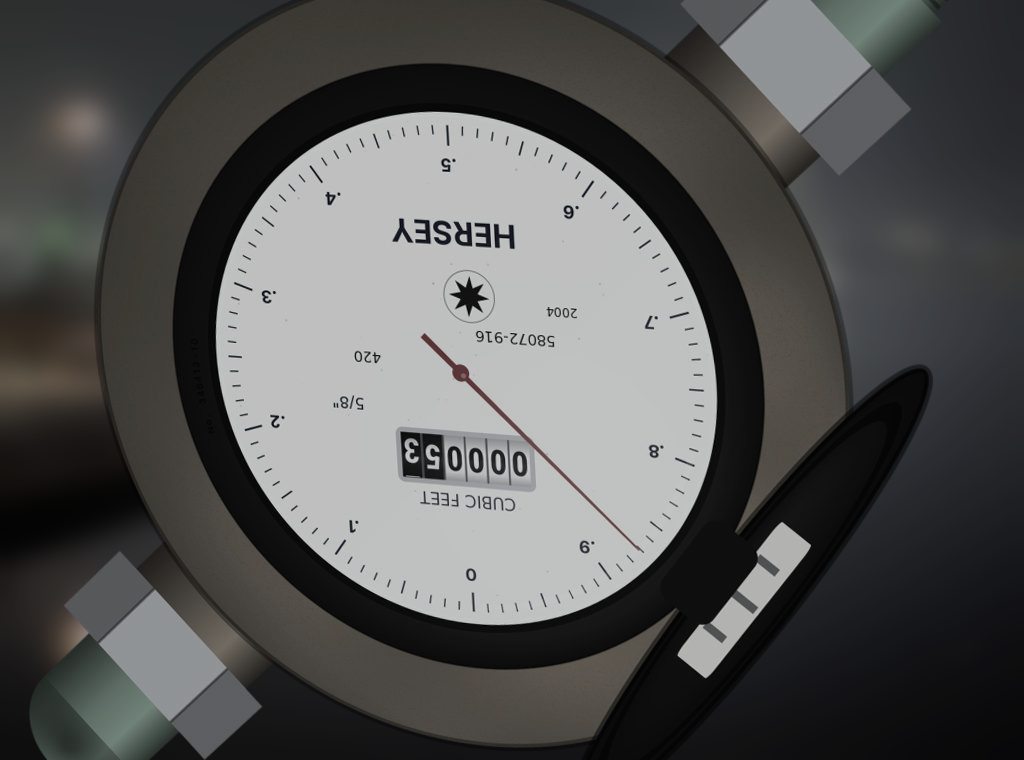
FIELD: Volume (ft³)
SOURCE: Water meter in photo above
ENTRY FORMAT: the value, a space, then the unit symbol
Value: 52.87 ft³
